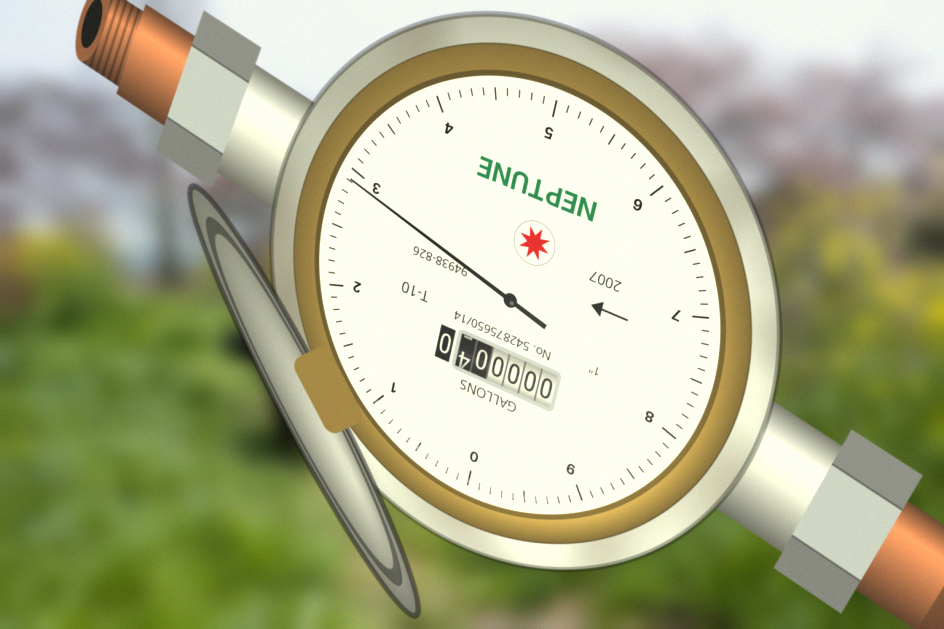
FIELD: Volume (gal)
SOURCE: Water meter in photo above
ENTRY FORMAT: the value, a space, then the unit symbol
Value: 42.9 gal
